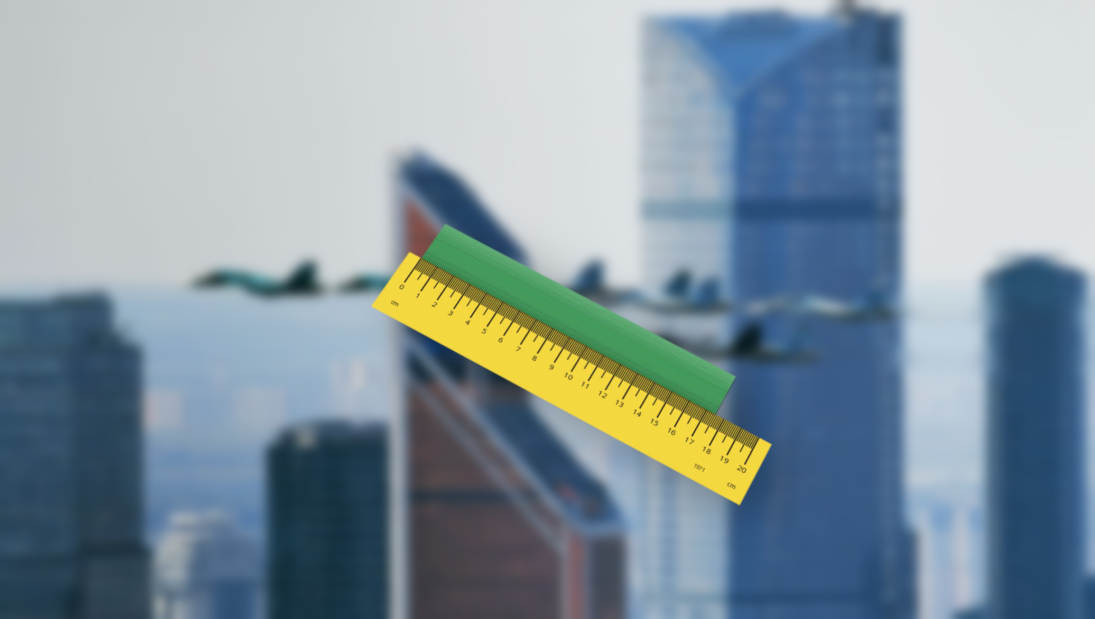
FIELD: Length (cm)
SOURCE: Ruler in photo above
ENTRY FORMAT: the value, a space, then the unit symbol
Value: 17.5 cm
